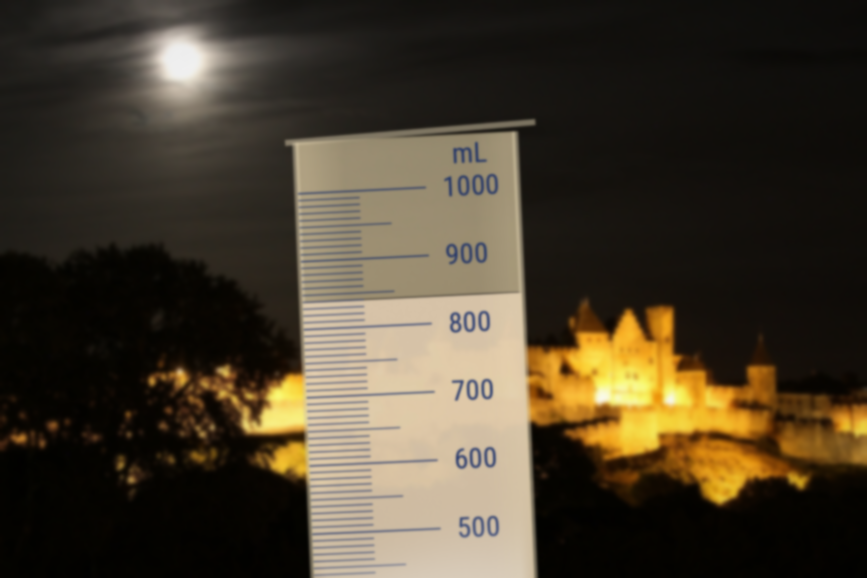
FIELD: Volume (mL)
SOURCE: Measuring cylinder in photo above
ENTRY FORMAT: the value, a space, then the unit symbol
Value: 840 mL
